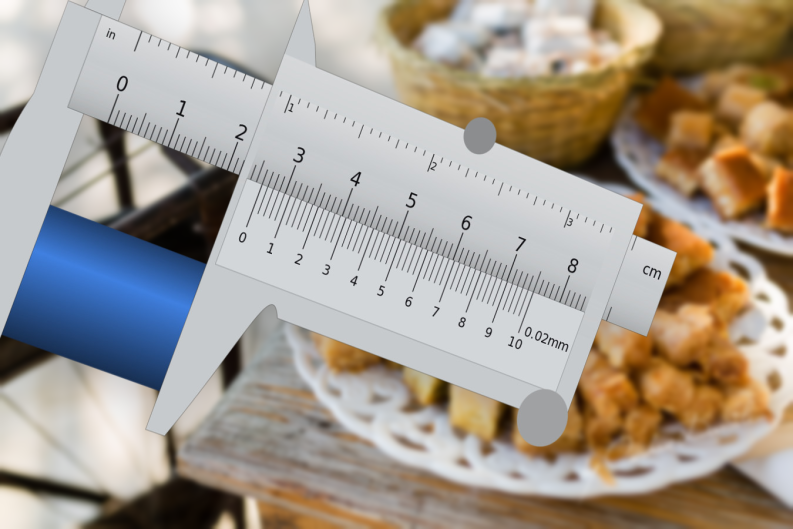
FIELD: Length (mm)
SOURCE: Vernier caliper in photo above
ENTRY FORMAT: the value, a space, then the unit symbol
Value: 26.0 mm
